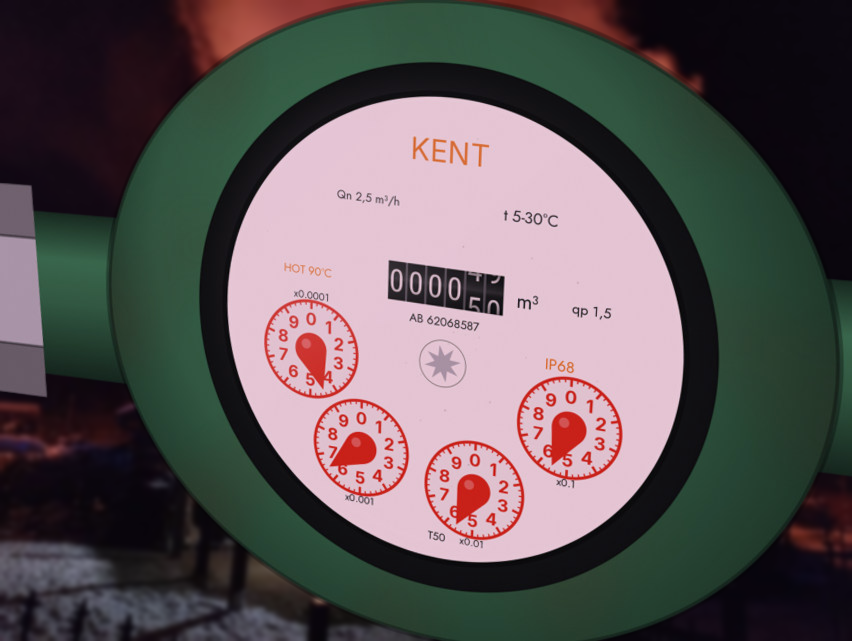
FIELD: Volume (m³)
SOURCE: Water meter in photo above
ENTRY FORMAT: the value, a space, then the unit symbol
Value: 49.5564 m³
